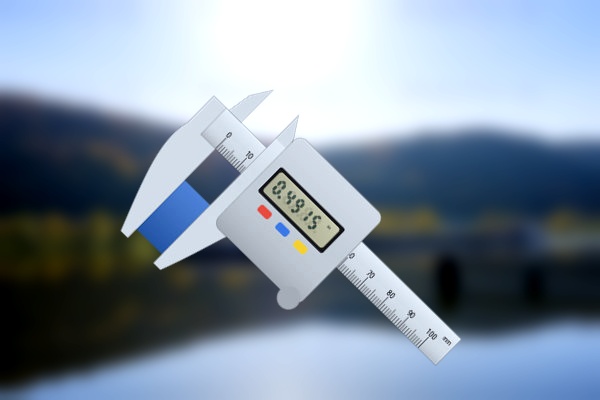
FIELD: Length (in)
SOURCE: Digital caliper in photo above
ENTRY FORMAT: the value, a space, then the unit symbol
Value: 0.4915 in
